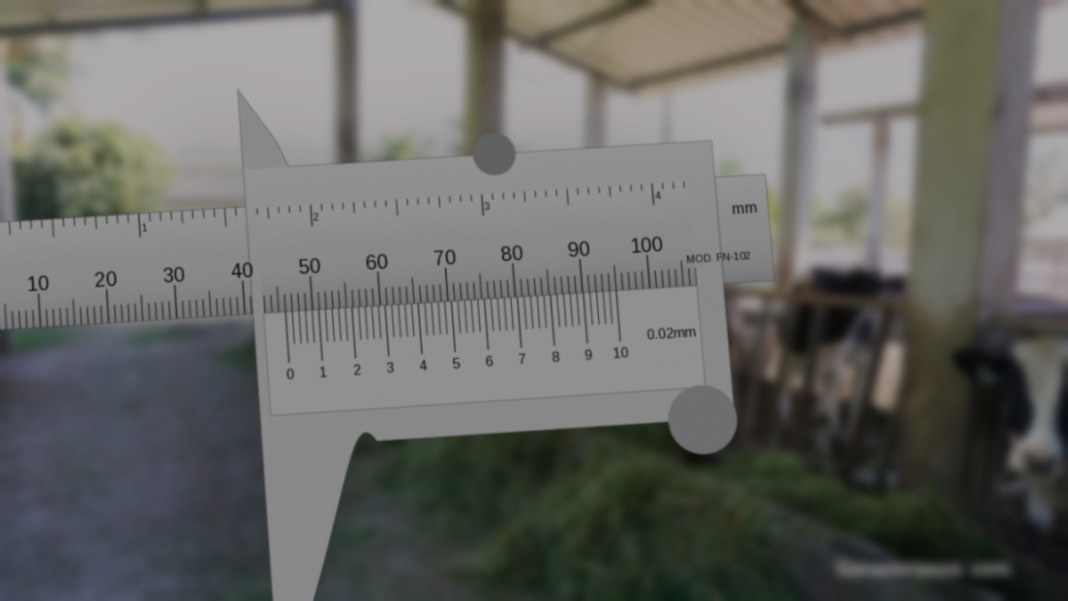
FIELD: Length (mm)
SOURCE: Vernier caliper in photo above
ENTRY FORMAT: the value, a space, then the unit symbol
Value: 46.0 mm
